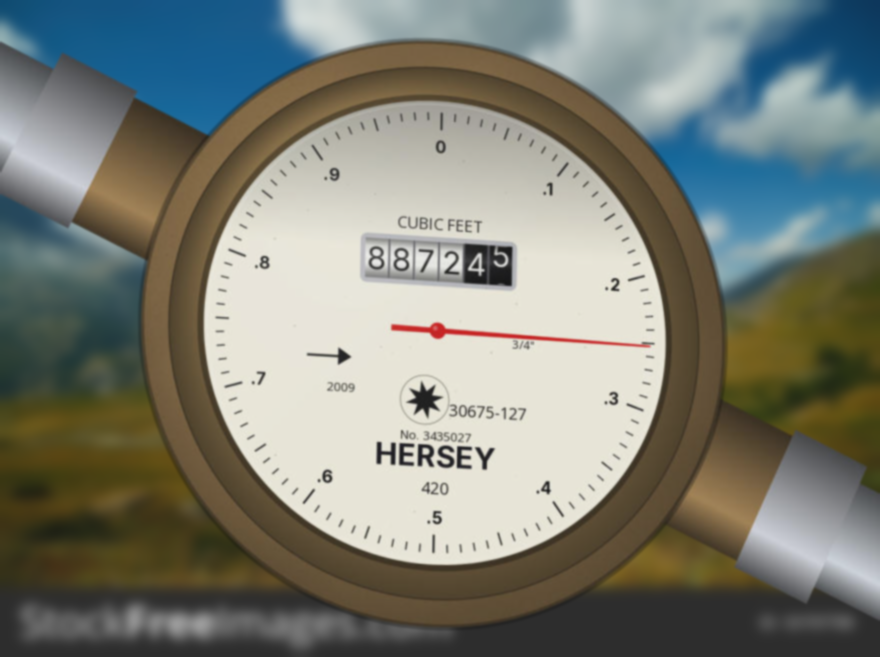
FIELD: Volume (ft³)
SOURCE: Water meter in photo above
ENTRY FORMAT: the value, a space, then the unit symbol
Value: 887245.25 ft³
